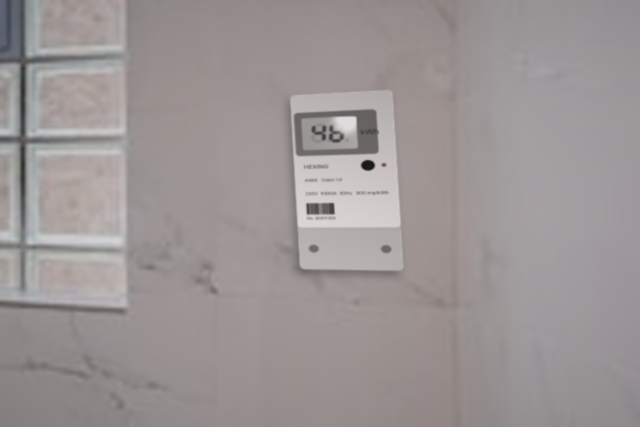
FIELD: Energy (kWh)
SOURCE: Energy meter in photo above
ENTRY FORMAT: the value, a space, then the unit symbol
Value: 46 kWh
